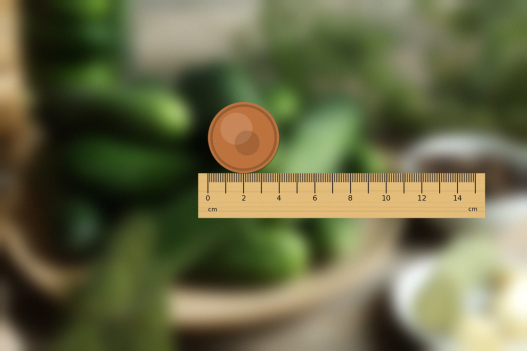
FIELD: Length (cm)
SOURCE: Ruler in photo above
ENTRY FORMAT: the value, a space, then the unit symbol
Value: 4 cm
